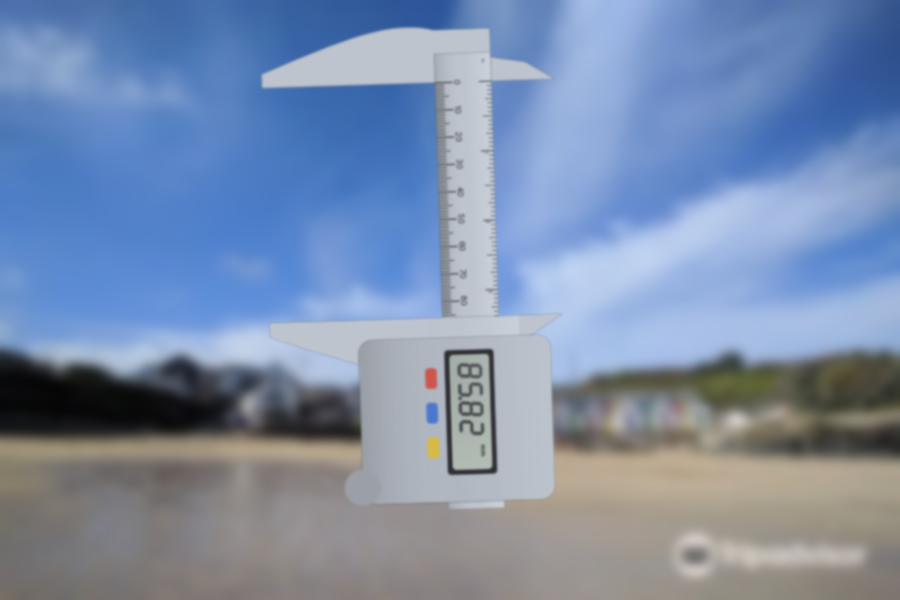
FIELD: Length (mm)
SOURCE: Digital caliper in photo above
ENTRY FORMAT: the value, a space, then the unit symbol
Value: 85.82 mm
